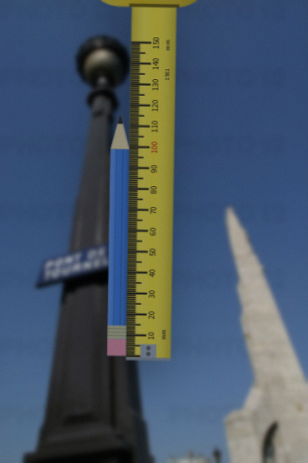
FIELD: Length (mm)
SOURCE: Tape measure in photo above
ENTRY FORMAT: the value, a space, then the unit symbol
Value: 115 mm
